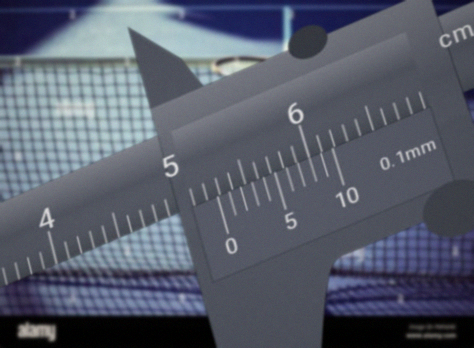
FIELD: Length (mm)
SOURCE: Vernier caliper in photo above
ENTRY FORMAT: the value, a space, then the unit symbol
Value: 52.8 mm
